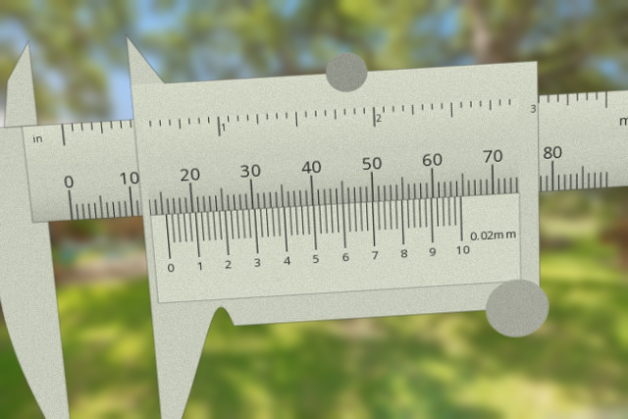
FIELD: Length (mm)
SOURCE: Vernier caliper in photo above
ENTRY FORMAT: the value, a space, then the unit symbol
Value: 15.6 mm
